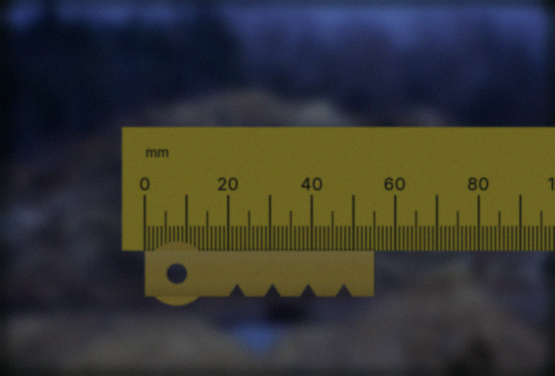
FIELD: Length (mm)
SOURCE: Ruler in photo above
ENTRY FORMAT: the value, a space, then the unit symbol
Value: 55 mm
